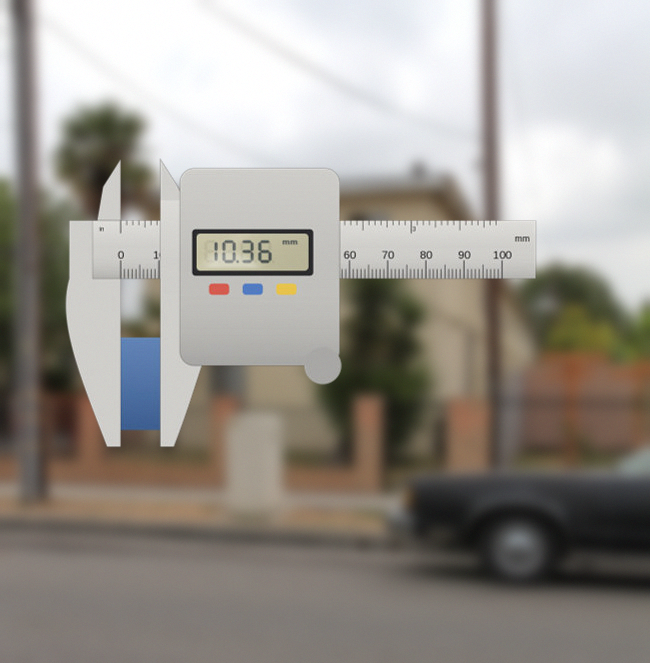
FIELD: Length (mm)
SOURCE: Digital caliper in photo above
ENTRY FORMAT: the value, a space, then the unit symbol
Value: 10.36 mm
